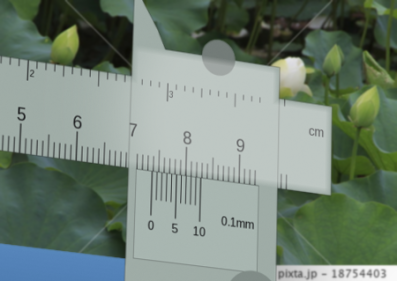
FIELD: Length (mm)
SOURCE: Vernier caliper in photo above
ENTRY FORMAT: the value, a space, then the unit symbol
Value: 73.8 mm
